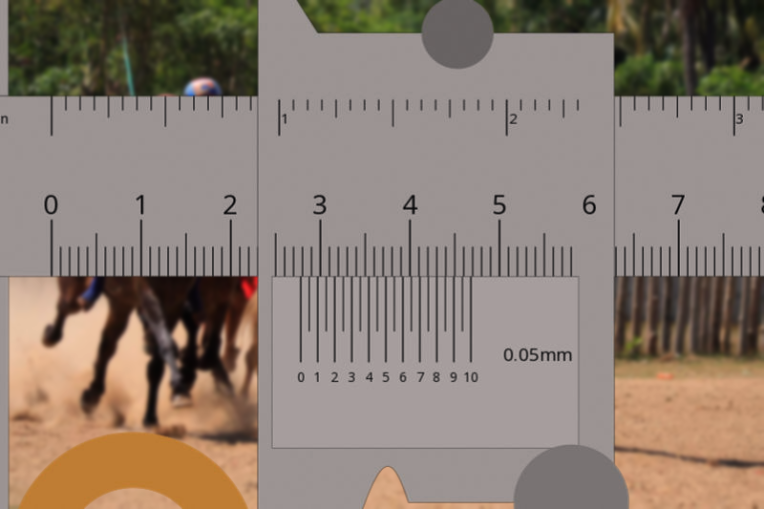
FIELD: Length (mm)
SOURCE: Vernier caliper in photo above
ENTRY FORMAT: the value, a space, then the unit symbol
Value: 27.8 mm
